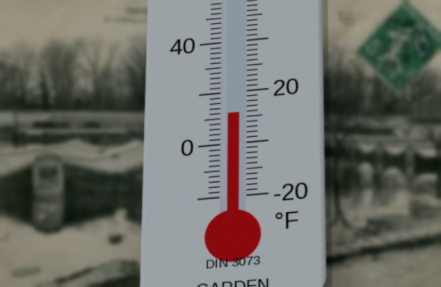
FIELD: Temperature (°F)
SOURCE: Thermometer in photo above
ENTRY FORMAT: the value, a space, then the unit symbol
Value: 12 °F
